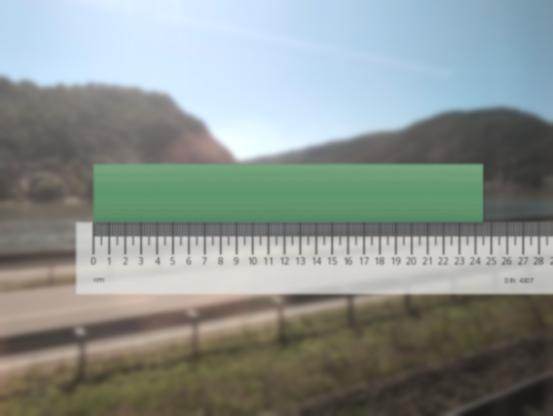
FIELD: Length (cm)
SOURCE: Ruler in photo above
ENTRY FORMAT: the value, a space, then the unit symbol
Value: 24.5 cm
